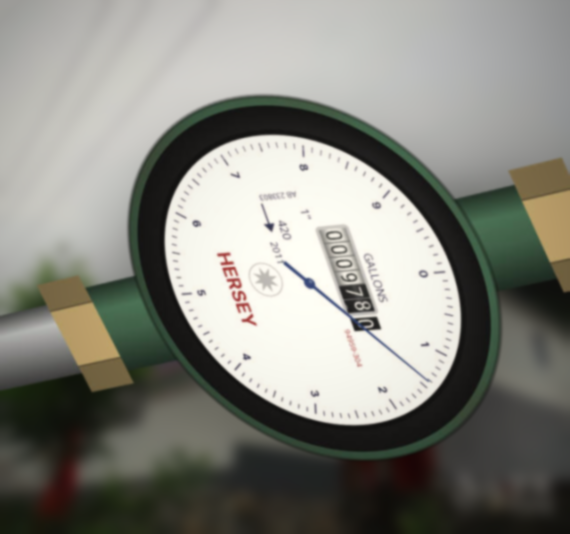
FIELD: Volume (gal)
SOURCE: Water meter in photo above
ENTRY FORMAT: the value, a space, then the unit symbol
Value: 9781.4 gal
